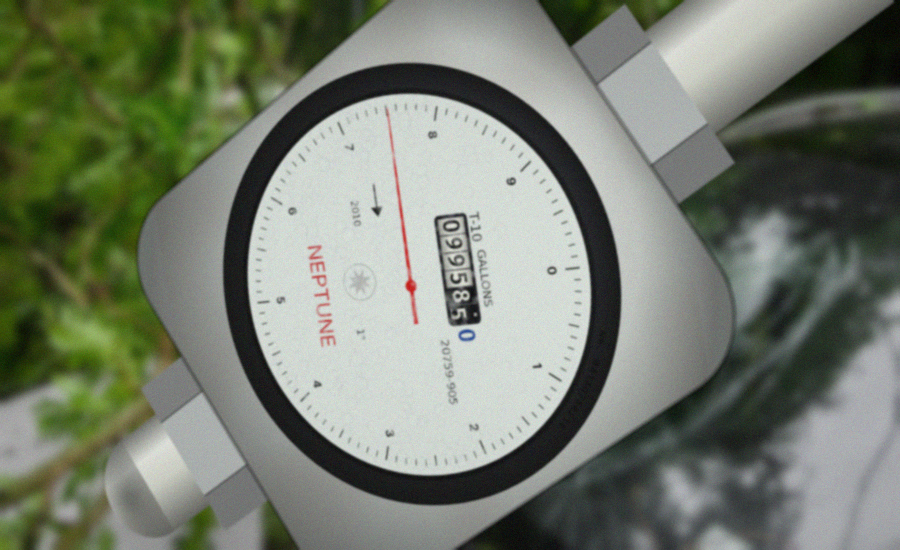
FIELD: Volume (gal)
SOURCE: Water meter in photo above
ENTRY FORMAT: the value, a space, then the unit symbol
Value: 995847.5 gal
